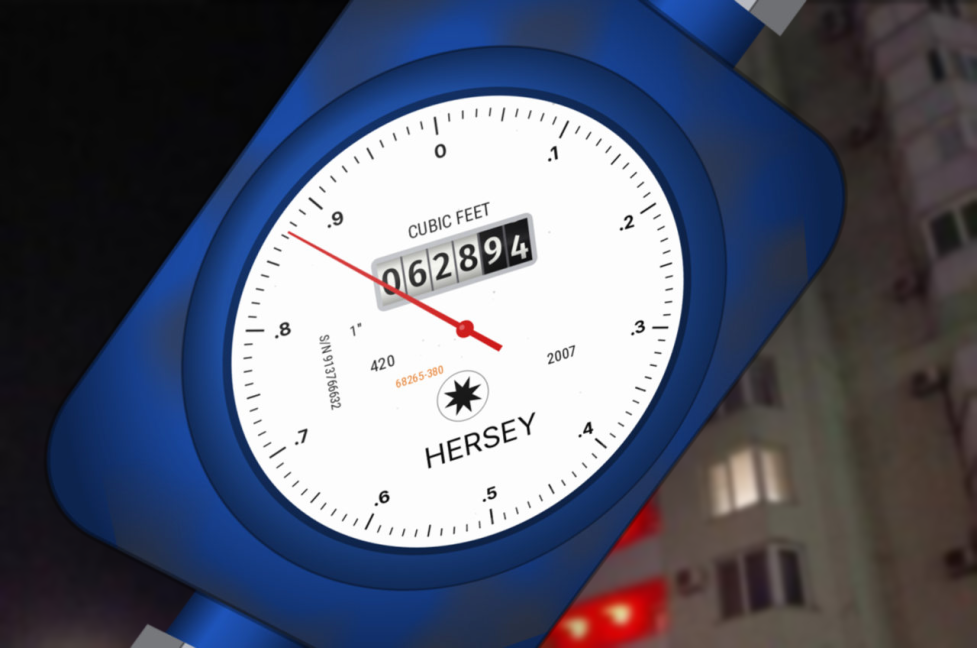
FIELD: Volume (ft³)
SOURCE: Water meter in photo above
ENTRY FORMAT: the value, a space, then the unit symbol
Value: 62893.87 ft³
